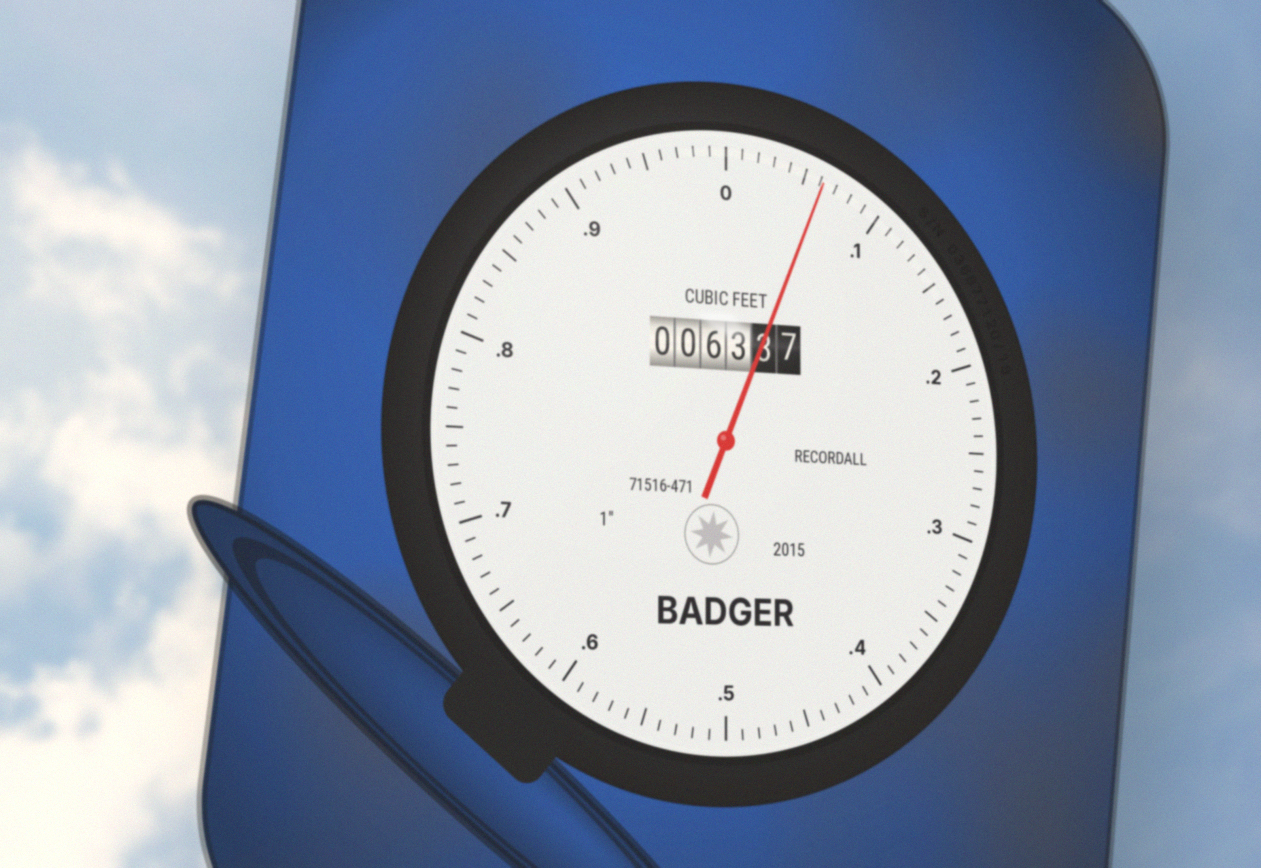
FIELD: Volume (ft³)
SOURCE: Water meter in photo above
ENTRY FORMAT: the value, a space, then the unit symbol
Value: 6337.06 ft³
